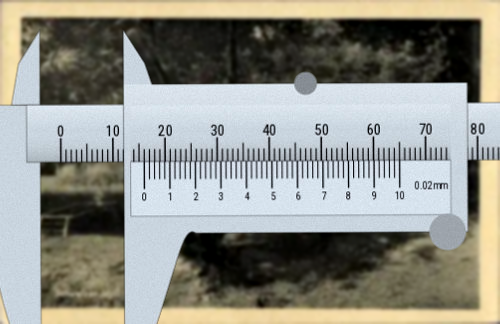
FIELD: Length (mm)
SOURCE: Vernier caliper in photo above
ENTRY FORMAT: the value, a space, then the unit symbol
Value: 16.0 mm
